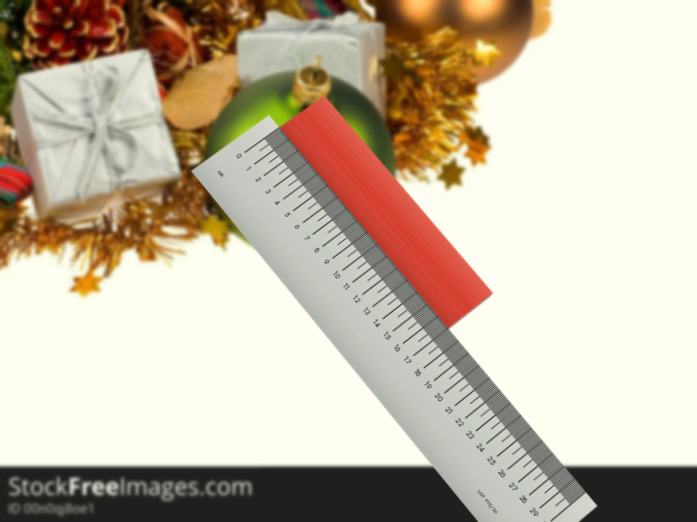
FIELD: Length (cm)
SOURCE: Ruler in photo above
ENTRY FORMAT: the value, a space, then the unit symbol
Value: 17 cm
